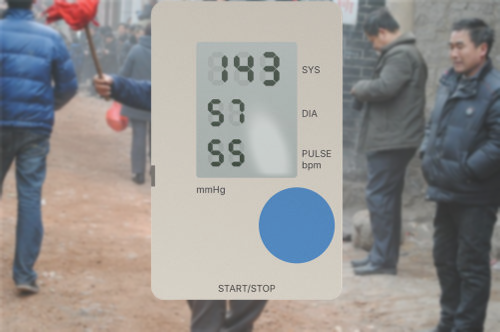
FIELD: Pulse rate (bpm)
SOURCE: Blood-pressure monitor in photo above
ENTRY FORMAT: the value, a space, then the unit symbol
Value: 55 bpm
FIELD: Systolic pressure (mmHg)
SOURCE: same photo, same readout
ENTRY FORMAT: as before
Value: 143 mmHg
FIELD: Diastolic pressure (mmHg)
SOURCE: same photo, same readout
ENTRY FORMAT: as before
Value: 57 mmHg
